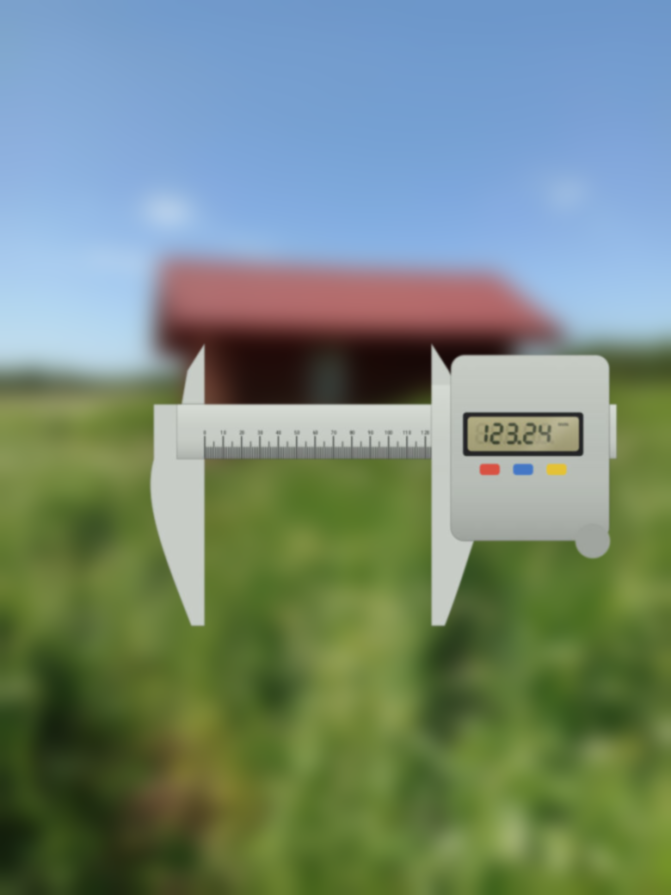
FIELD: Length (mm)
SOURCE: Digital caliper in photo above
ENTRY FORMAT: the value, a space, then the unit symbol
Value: 123.24 mm
